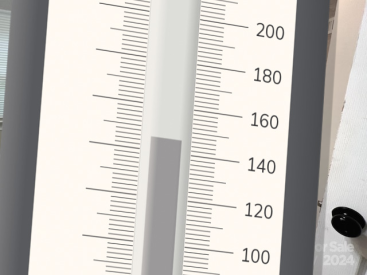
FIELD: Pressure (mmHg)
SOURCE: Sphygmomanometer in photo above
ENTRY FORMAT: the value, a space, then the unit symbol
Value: 146 mmHg
